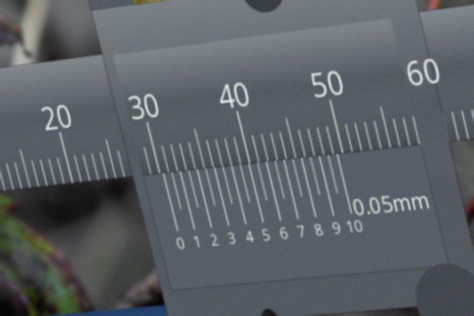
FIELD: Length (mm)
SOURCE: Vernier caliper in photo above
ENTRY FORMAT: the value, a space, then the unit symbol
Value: 30.4 mm
